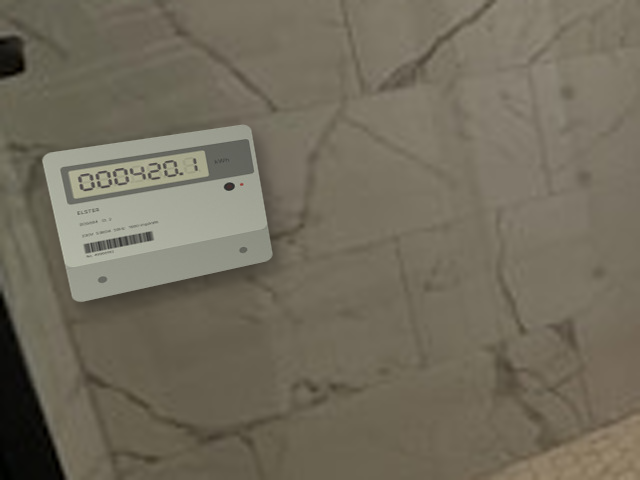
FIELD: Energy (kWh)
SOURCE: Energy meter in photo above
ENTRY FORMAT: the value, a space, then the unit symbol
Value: 420.1 kWh
